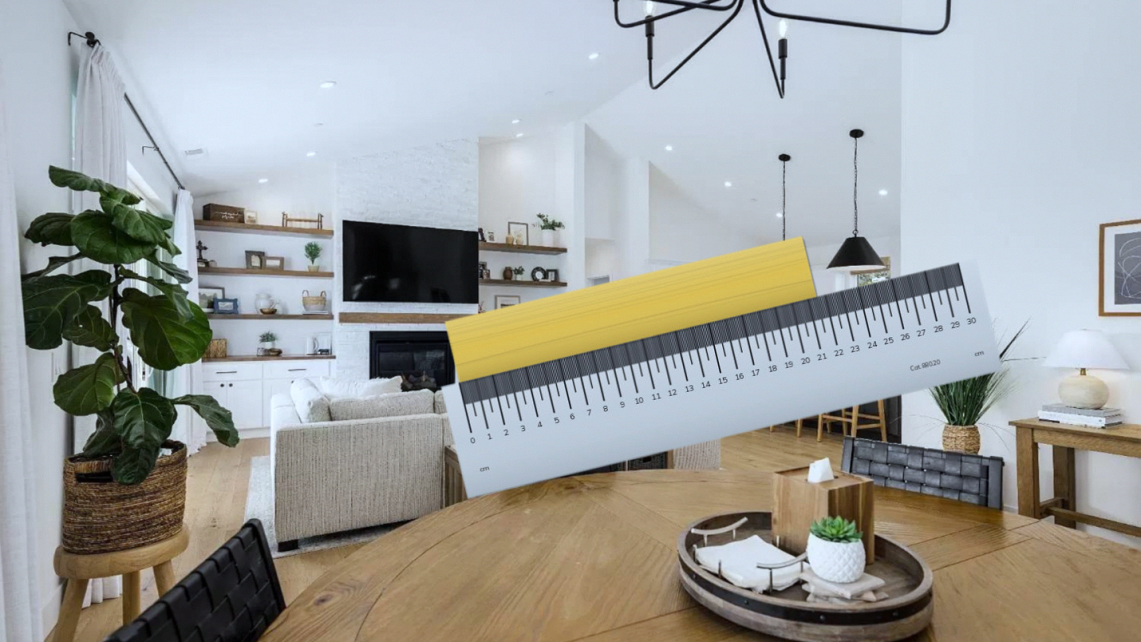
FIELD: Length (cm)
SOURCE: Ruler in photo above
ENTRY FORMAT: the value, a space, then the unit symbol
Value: 21.5 cm
